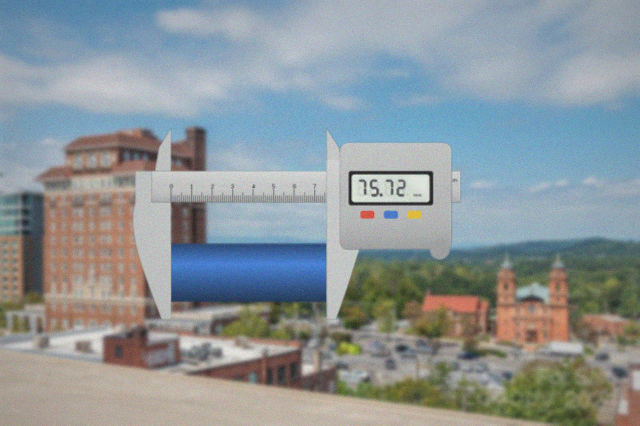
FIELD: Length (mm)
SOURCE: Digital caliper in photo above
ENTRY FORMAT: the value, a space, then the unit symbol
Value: 75.72 mm
